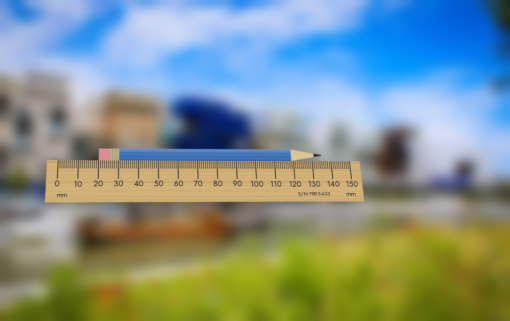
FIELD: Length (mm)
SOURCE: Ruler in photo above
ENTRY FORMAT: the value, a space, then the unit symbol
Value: 115 mm
